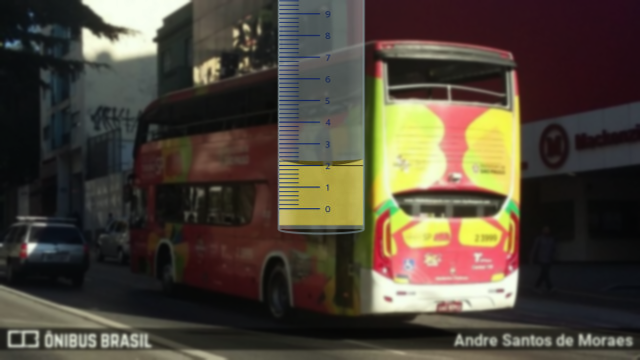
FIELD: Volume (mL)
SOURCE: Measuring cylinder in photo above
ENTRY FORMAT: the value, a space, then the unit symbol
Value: 2 mL
